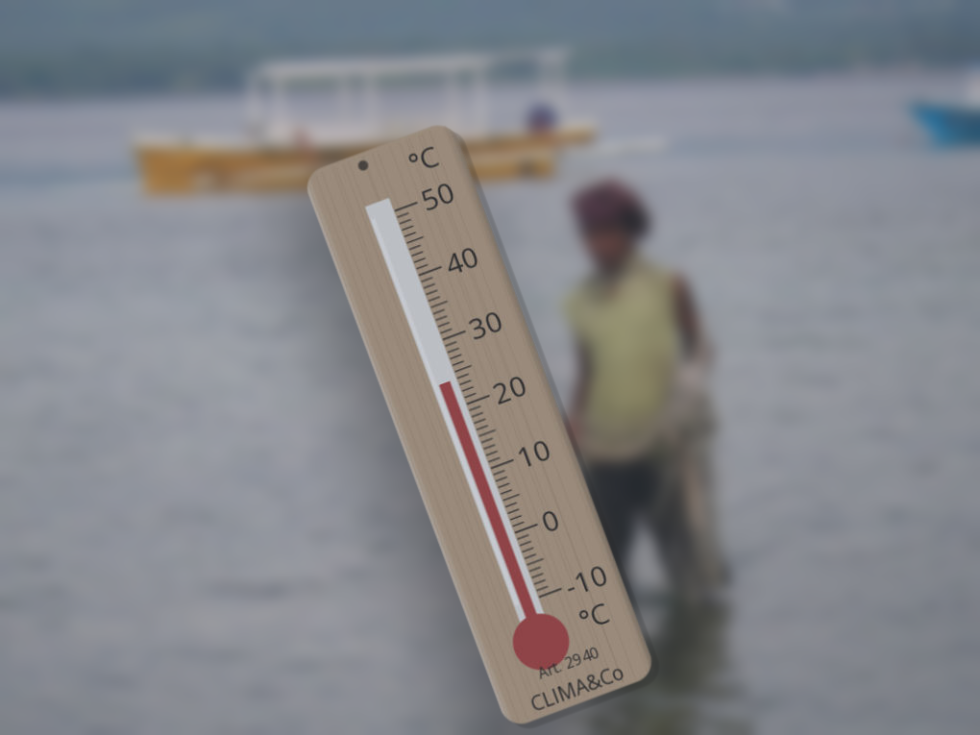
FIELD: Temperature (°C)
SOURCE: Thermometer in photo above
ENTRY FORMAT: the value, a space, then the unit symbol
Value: 24 °C
